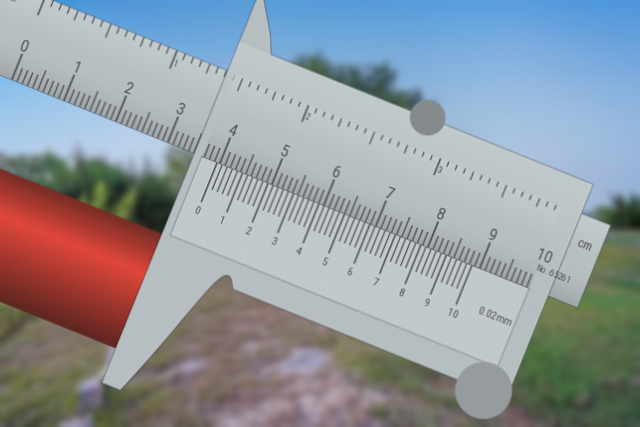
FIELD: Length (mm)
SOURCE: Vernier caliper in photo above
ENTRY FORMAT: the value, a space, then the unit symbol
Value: 39.5 mm
